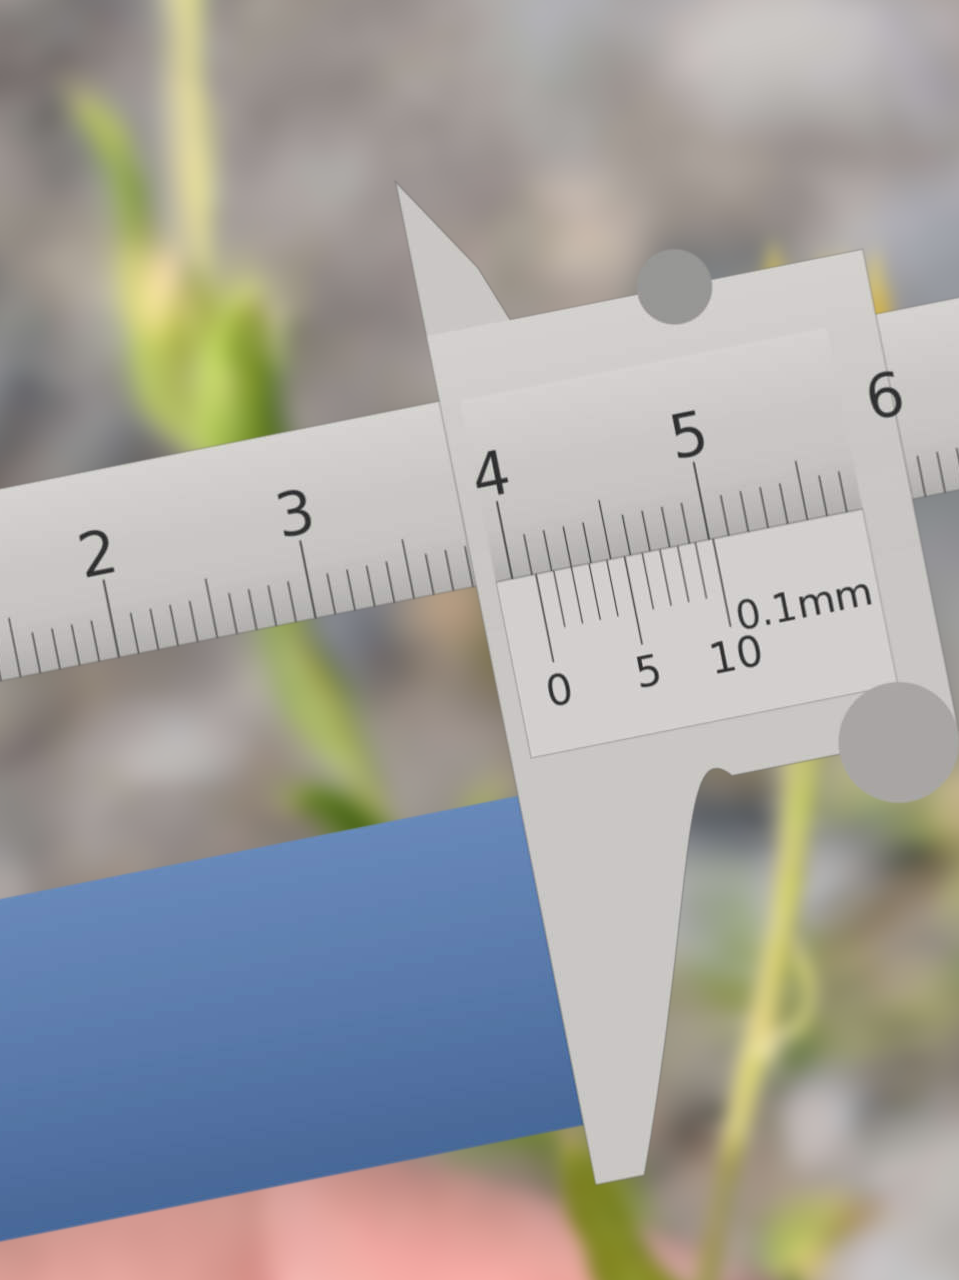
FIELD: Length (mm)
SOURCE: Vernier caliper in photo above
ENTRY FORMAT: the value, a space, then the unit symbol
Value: 41.2 mm
